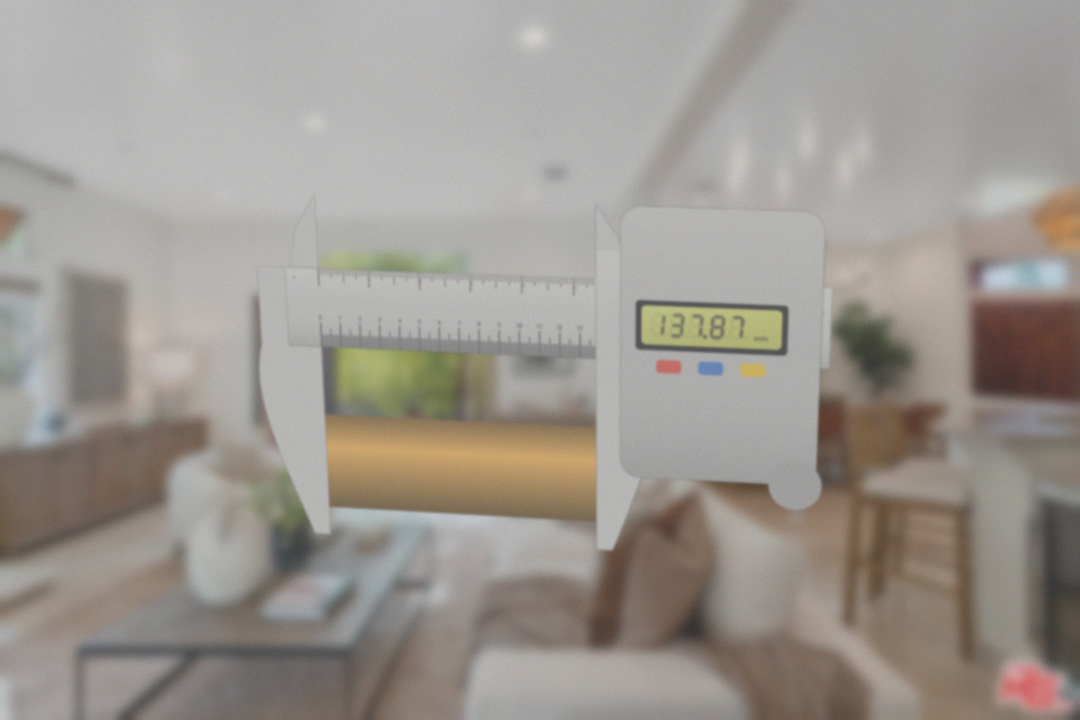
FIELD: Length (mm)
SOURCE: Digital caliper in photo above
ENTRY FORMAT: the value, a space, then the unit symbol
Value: 137.87 mm
